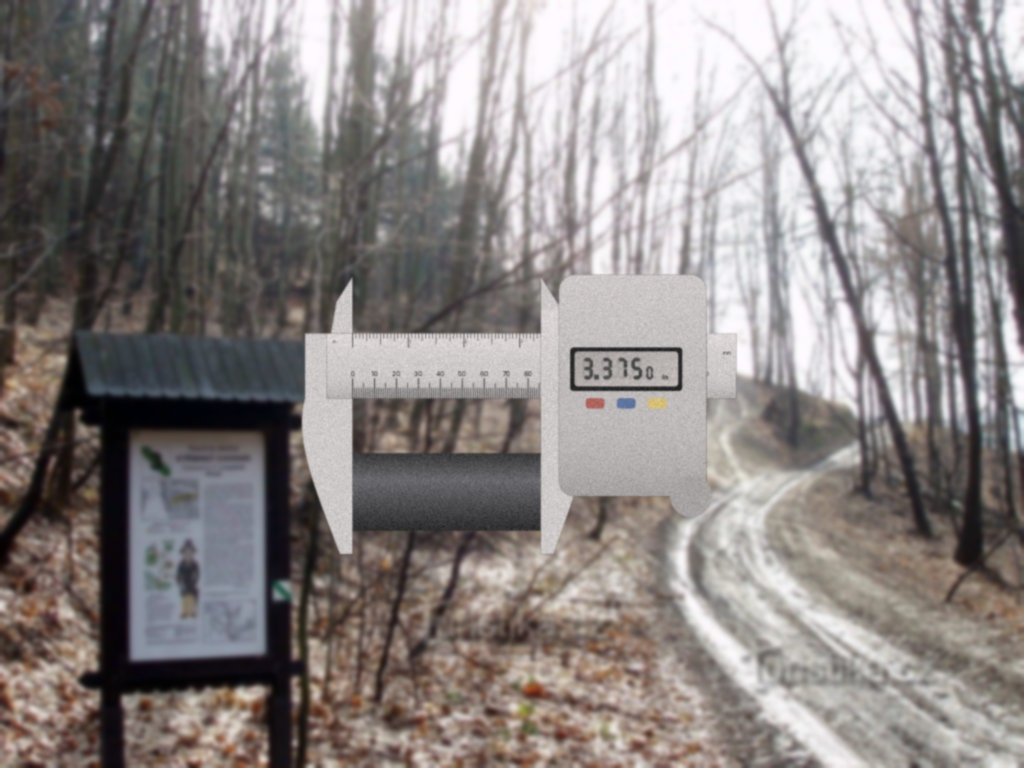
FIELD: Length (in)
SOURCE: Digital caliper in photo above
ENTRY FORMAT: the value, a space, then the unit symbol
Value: 3.3750 in
